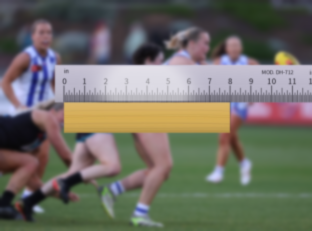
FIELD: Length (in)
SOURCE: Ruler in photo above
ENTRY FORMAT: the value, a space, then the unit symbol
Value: 8 in
